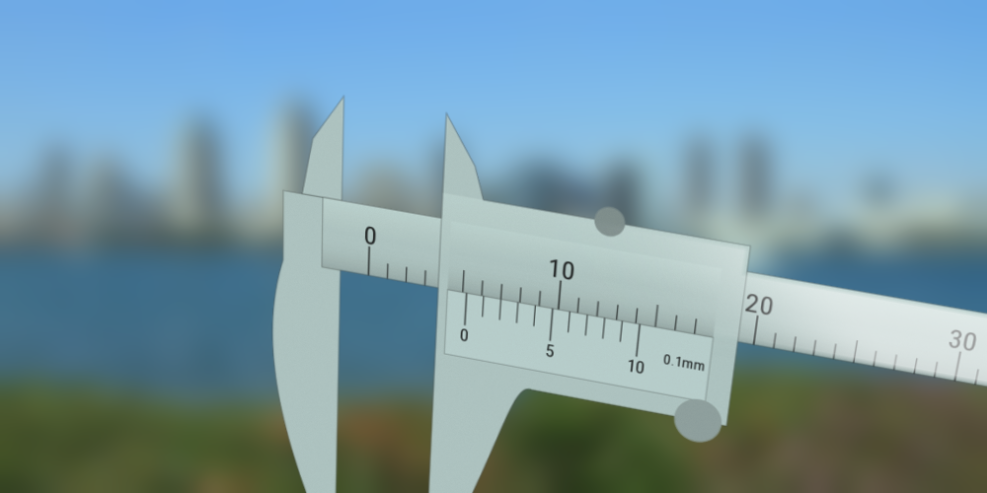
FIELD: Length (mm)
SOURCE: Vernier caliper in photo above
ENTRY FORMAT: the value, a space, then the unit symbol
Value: 5.2 mm
